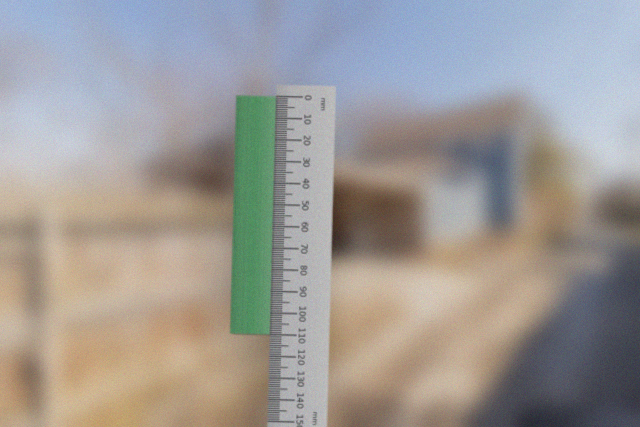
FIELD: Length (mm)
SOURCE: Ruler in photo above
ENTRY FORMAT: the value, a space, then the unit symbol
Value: 110 mm
